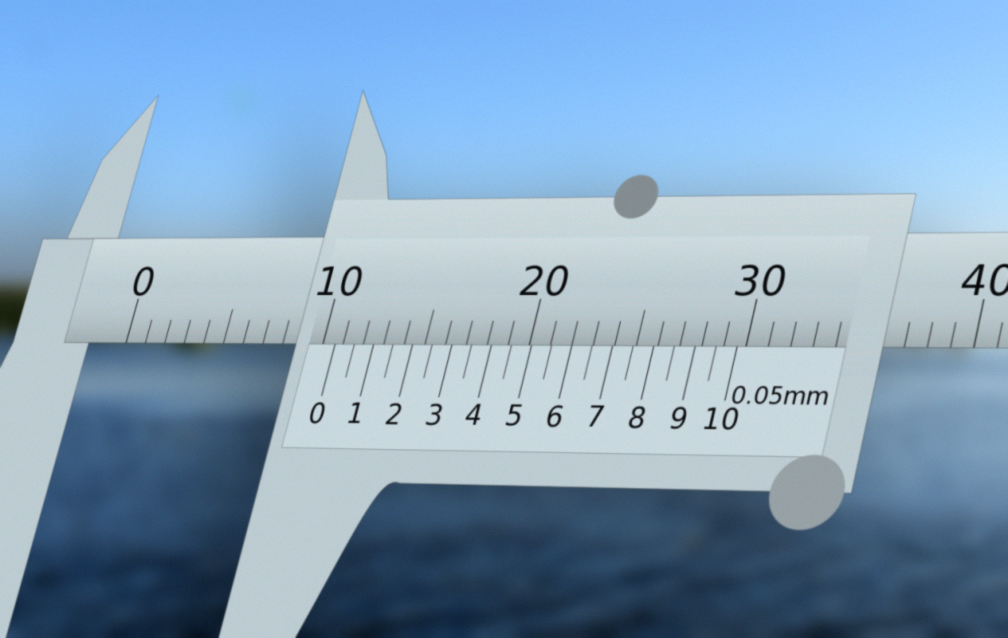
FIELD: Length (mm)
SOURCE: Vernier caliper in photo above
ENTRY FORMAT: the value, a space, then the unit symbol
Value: 10.6 mm
